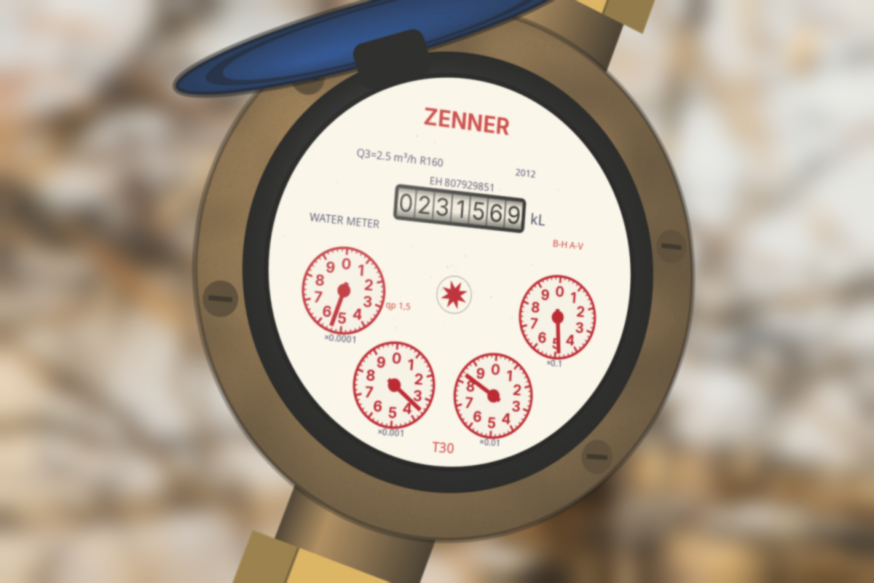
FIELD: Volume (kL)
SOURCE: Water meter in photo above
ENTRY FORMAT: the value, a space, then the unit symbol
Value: 231569.4835 kL
